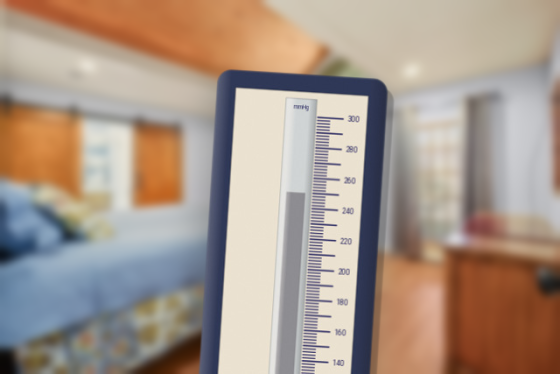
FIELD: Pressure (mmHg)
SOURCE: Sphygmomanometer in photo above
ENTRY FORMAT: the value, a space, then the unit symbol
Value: 250 mmHg
